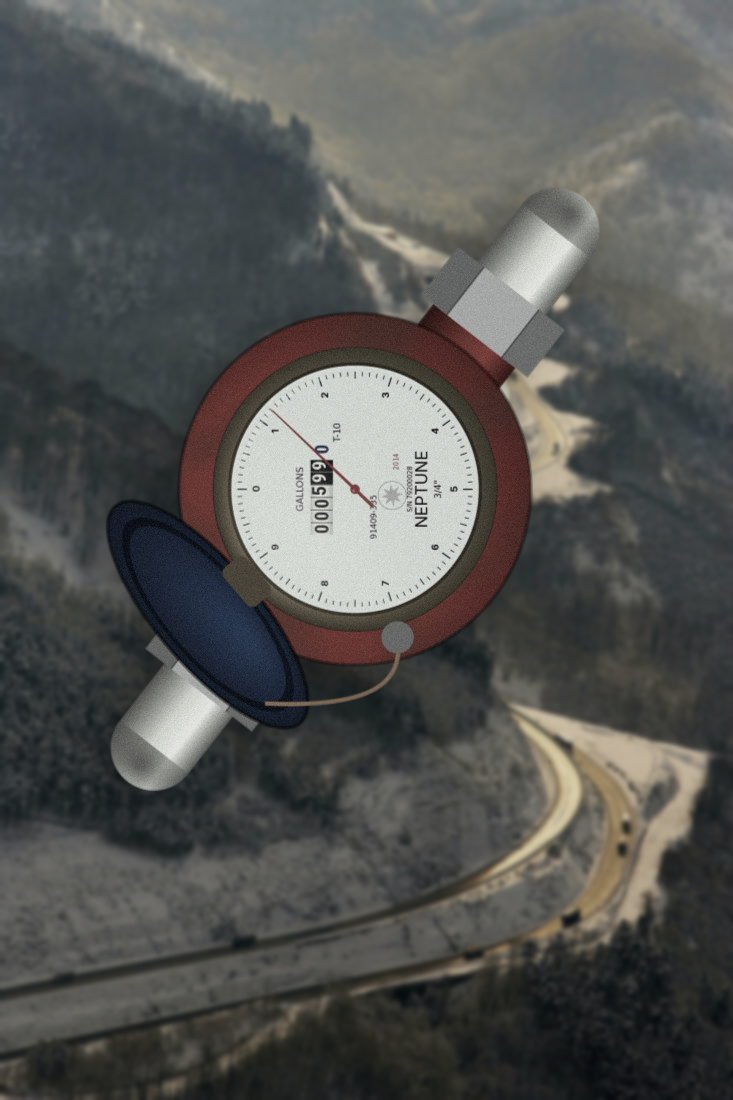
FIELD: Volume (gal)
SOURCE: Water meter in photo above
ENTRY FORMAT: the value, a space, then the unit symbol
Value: 5991.2 gal
